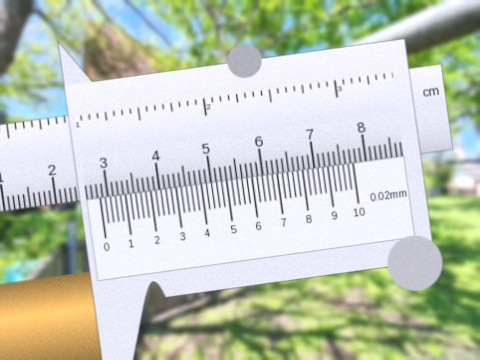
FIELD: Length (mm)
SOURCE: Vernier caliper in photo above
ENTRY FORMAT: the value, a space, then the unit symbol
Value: 28.5 mm
